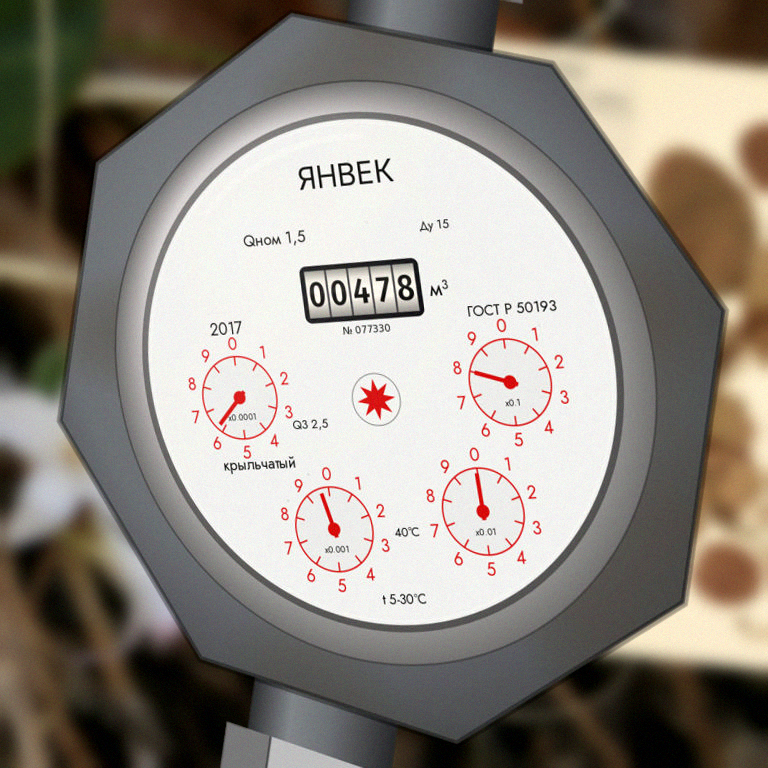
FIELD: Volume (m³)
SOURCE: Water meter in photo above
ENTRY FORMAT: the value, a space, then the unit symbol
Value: 478.7996 m³
